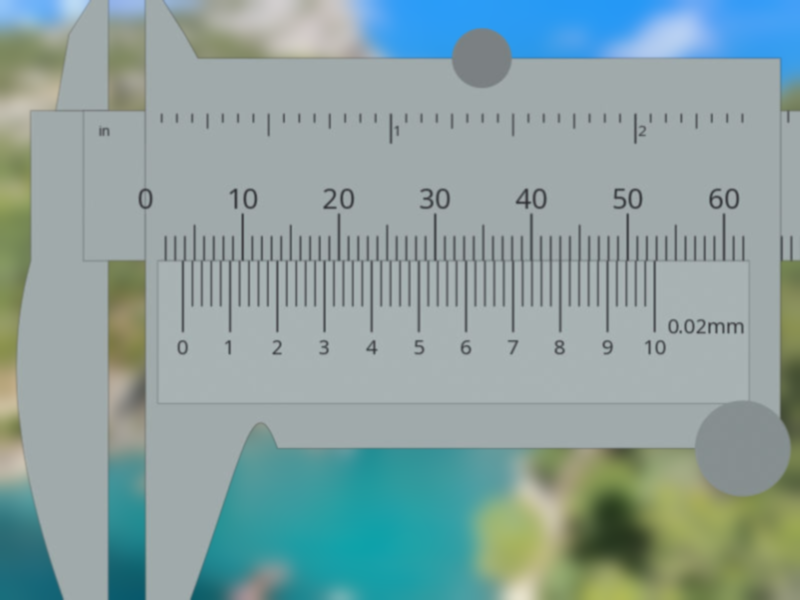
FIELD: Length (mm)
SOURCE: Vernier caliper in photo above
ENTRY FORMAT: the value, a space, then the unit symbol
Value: 3.8 mm
